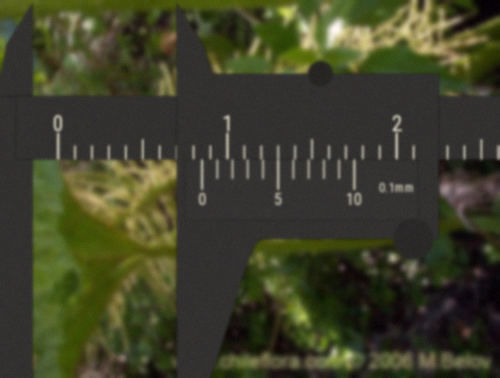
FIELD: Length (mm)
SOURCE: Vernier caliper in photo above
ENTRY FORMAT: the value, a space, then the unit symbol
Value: 8.5 mm
